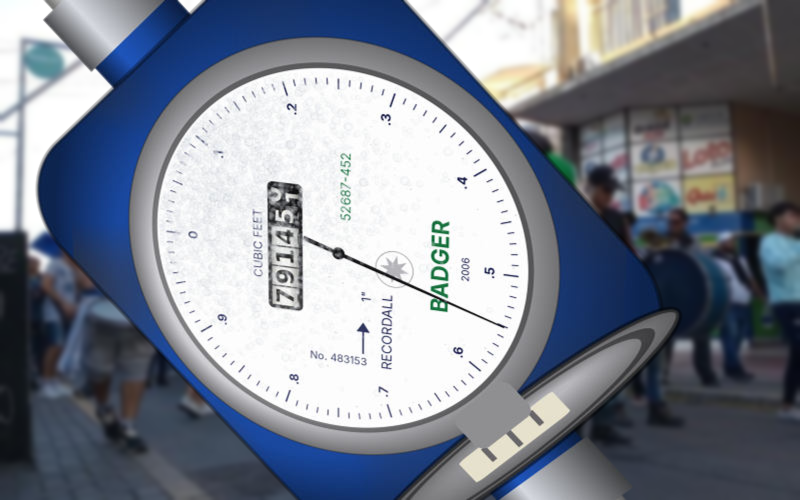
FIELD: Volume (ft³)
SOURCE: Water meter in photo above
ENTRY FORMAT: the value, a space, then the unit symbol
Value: 791450.55 ft³
